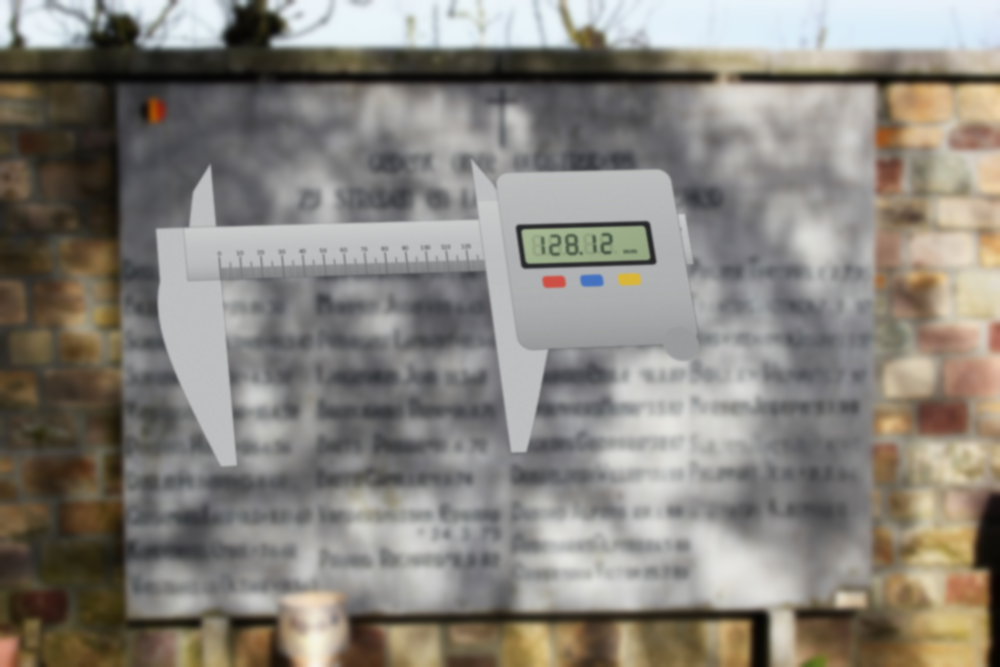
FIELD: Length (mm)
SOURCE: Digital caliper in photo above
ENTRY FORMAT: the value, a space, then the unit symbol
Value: 128.12 mm
